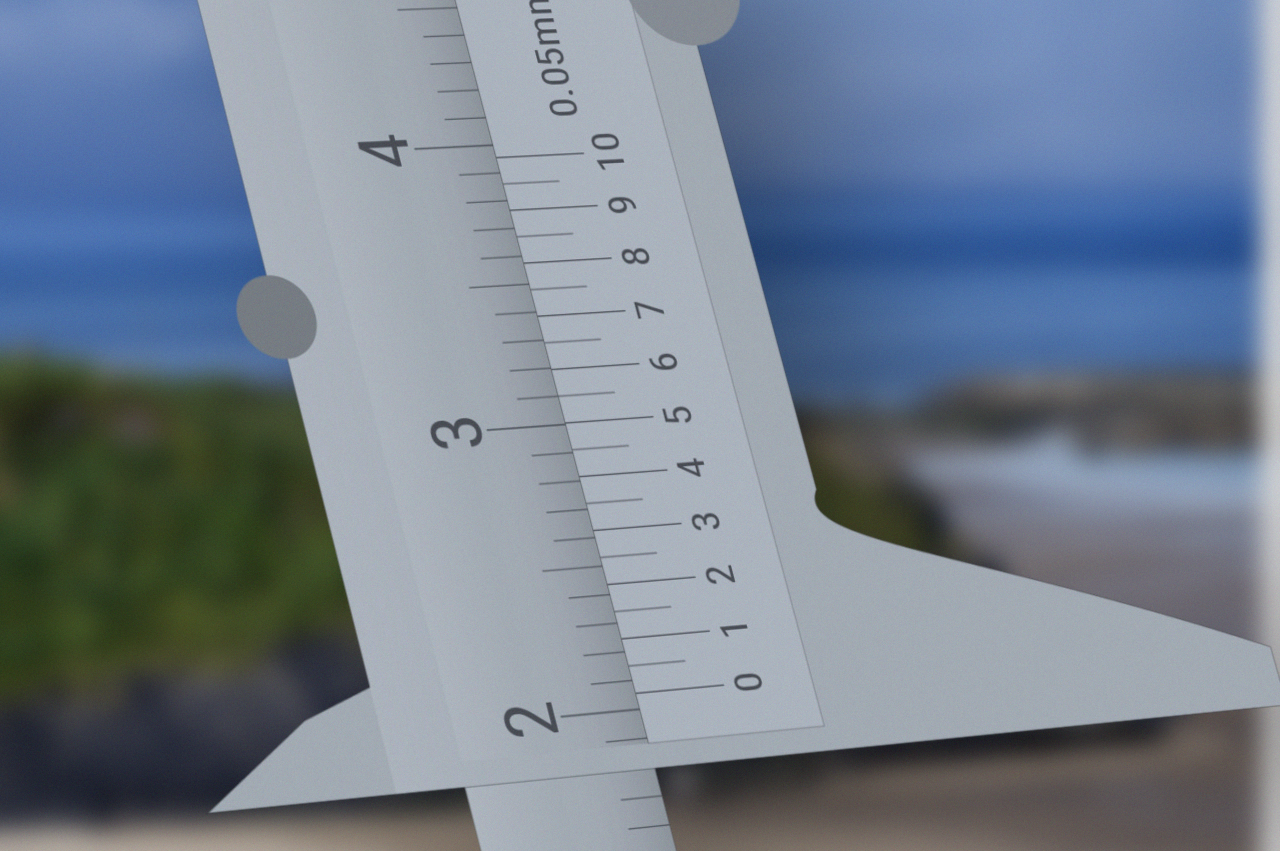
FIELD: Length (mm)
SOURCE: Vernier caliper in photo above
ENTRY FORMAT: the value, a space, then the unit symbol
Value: 20.55 mm
